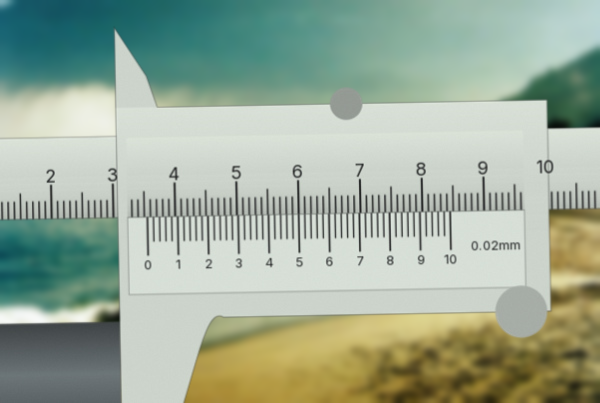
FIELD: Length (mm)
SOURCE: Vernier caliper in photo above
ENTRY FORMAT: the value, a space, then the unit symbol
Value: 35.5 mm
